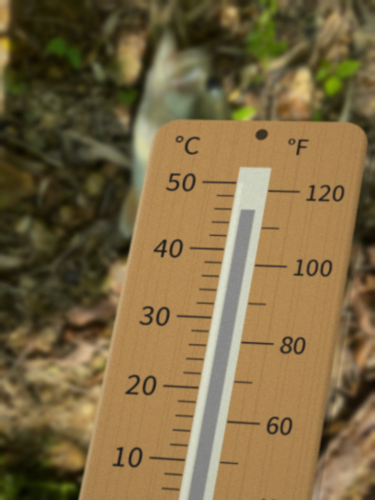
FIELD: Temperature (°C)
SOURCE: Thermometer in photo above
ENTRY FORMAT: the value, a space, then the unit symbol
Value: 46 °C
